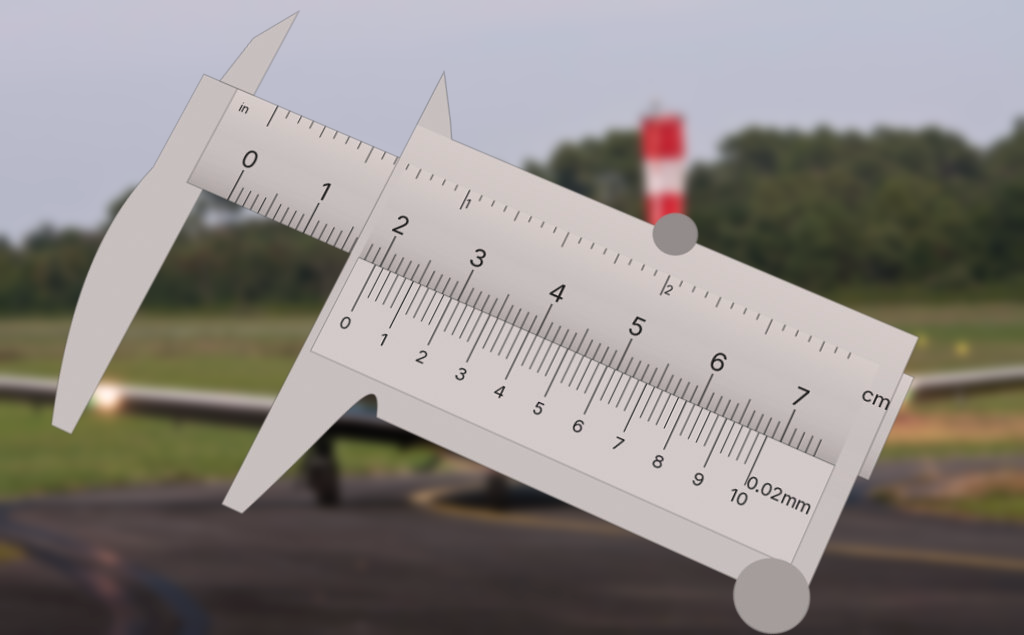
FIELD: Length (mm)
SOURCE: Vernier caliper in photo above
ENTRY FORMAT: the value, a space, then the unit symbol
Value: 19.4 mm
